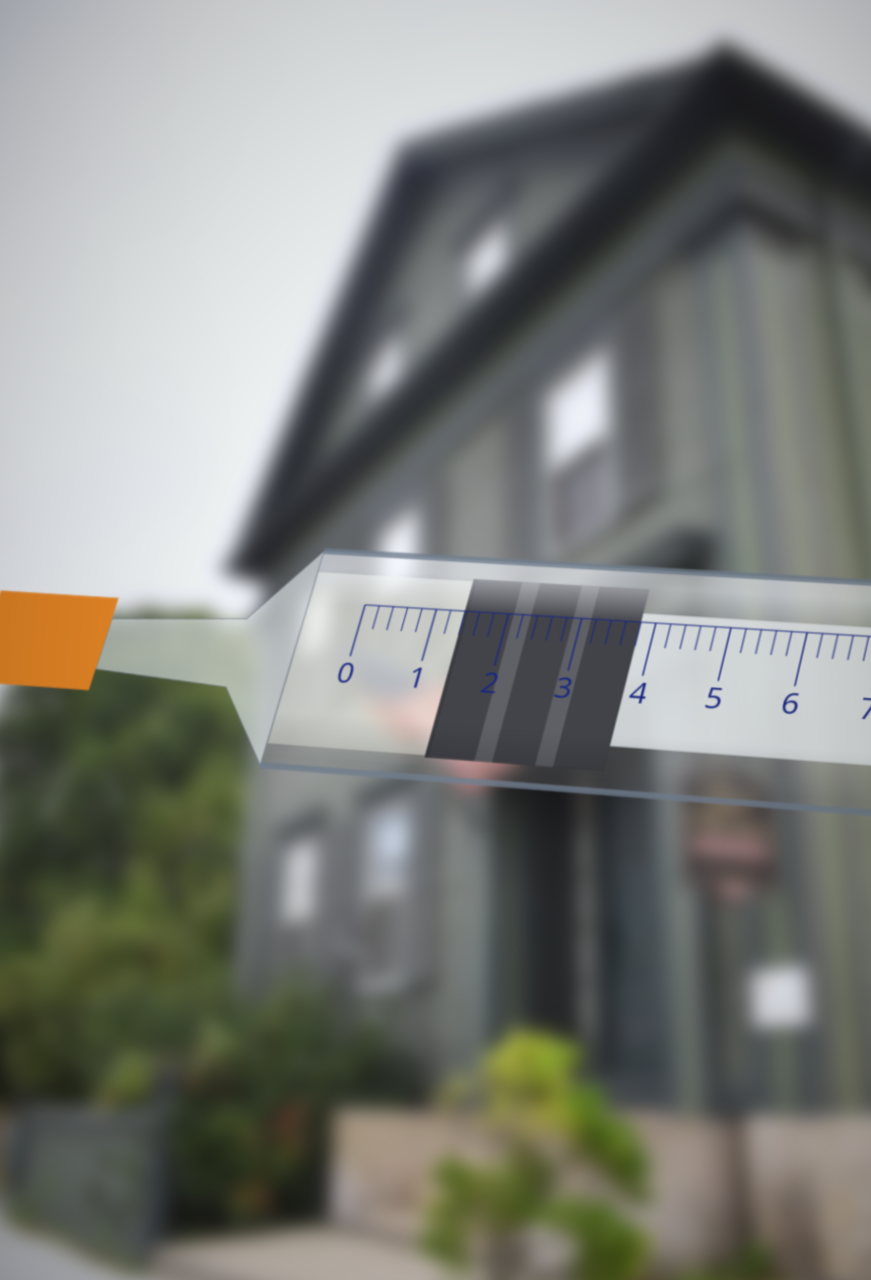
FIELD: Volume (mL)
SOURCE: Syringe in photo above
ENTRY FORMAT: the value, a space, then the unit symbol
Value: 1.4 mL
